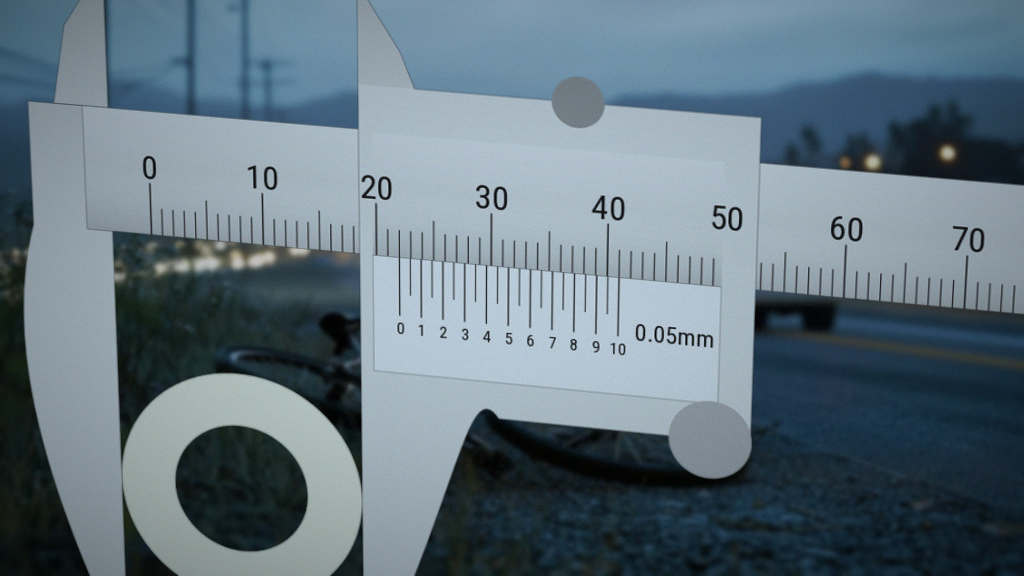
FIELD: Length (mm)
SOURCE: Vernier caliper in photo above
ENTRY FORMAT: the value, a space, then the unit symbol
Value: 22.0 mm
